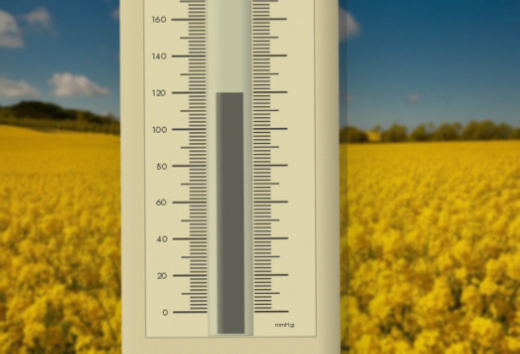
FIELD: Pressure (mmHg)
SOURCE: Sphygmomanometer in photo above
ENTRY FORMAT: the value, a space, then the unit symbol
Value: 120 mmHg
